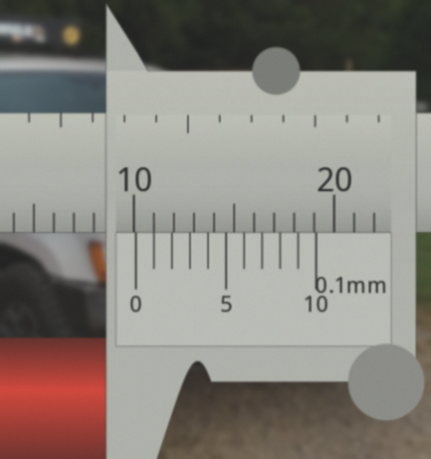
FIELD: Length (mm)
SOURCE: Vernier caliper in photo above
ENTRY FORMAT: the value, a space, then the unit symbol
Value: 10.1 mm
